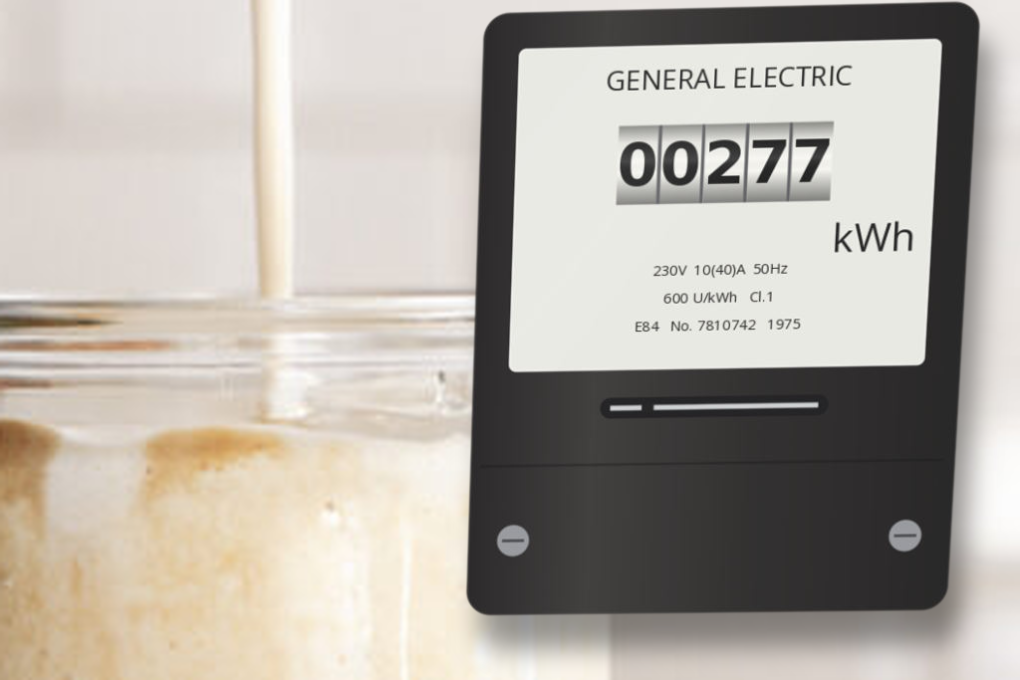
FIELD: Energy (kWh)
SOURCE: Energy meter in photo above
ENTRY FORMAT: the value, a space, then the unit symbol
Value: 277 kWh
